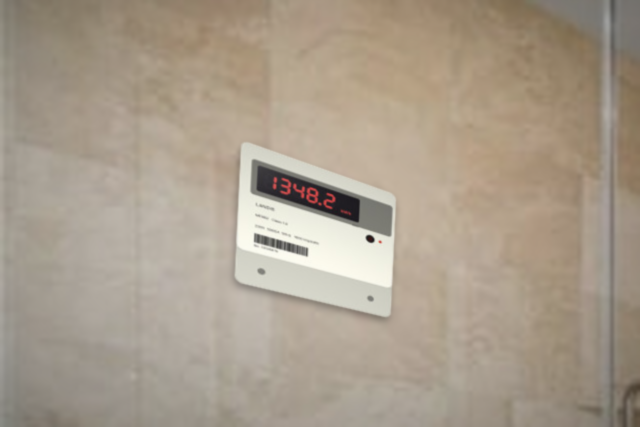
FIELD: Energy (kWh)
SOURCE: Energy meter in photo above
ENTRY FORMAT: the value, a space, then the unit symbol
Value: 1348.2 kWh
